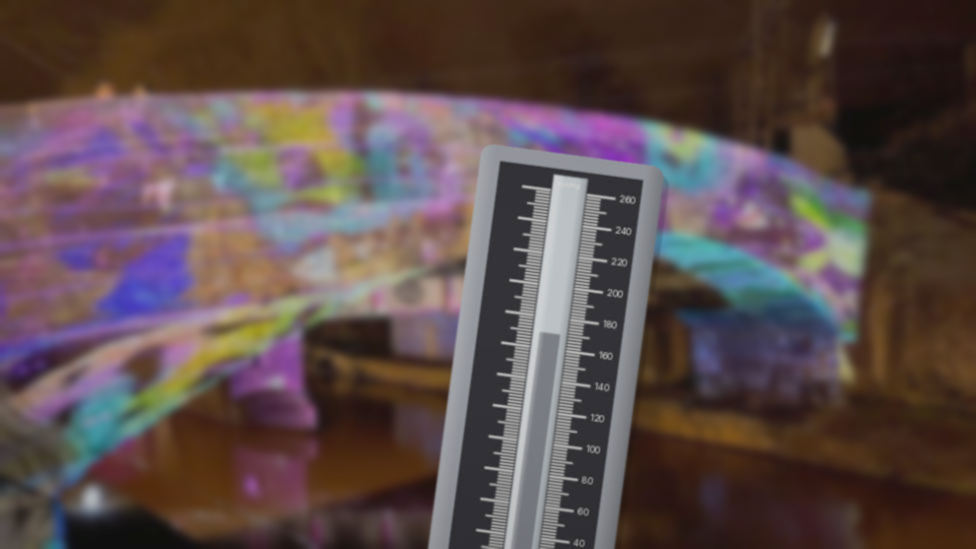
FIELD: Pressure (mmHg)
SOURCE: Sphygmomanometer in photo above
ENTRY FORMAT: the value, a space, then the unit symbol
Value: 170 mmHg
